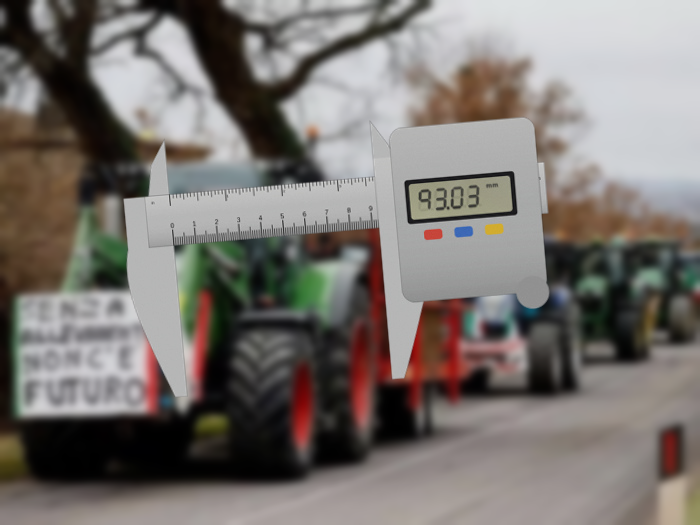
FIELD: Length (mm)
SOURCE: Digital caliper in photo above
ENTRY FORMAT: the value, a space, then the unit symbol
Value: 93.03 mm
